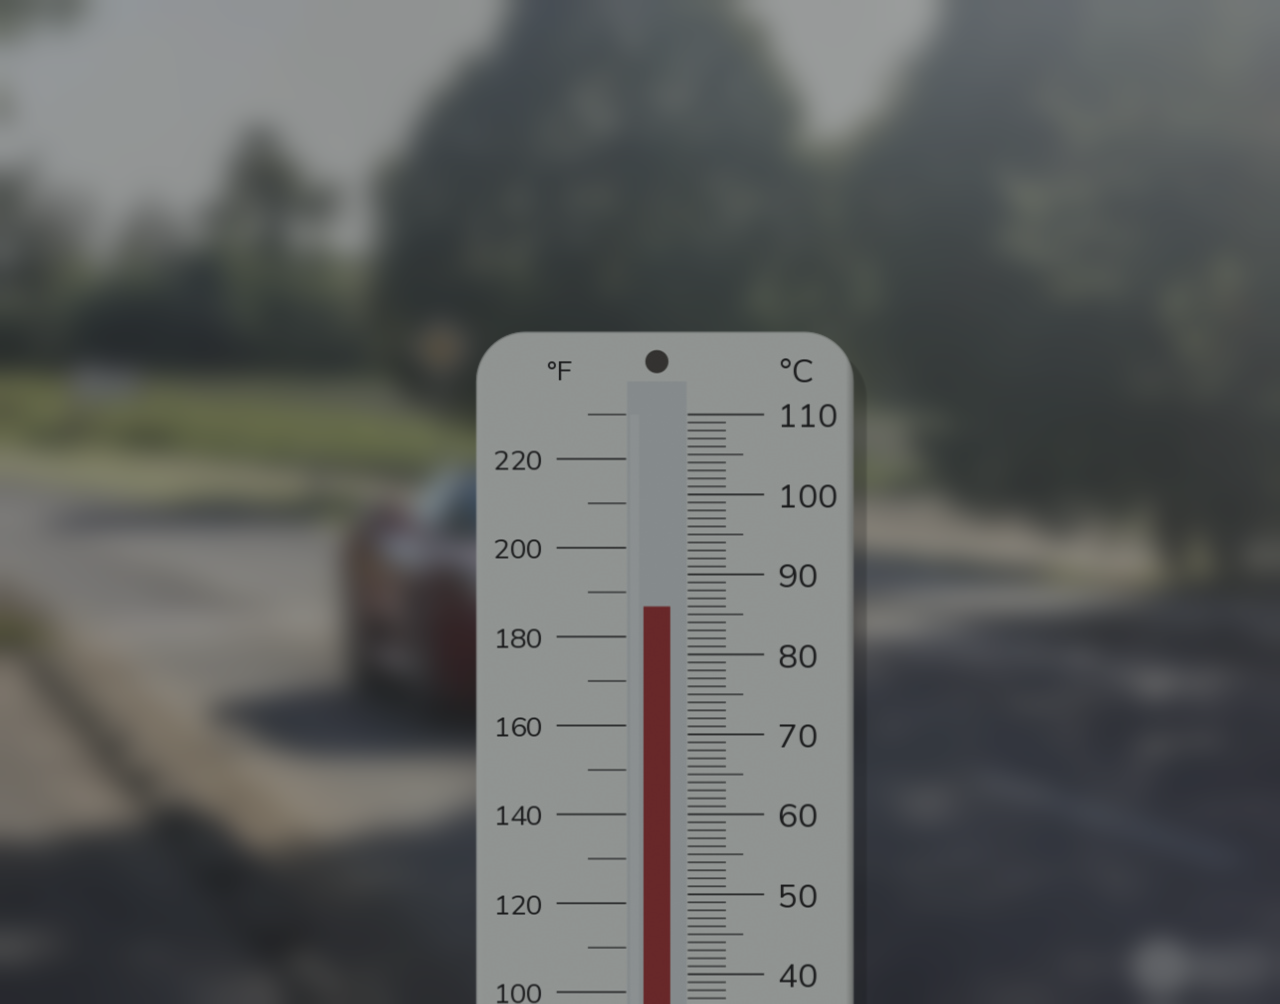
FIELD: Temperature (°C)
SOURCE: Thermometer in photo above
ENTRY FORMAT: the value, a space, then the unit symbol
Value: 86 °C
